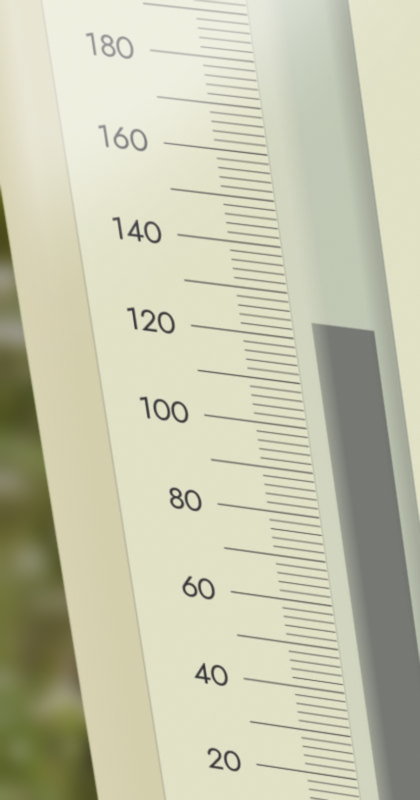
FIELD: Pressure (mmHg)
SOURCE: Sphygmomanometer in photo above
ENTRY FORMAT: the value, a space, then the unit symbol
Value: 124 mmHg
